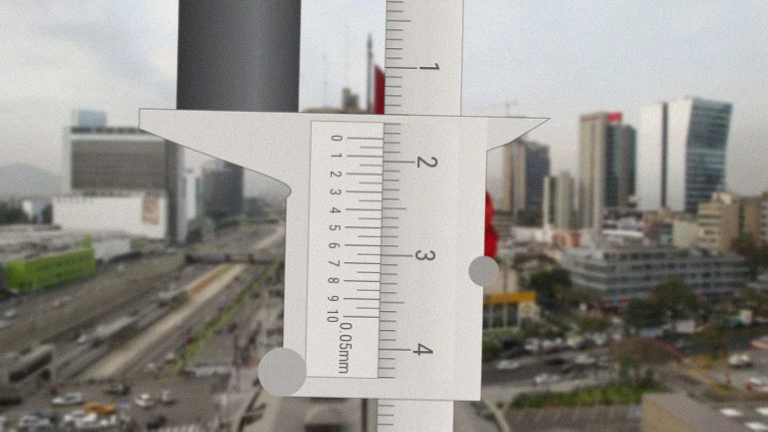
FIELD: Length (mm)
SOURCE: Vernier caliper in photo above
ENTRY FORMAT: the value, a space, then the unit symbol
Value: 17.6 mm
